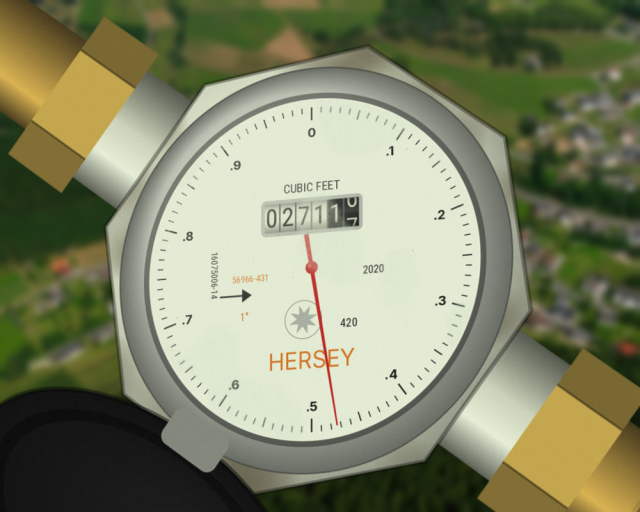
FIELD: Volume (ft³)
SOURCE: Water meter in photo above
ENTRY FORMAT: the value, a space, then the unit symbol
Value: 27116.47 ft³
